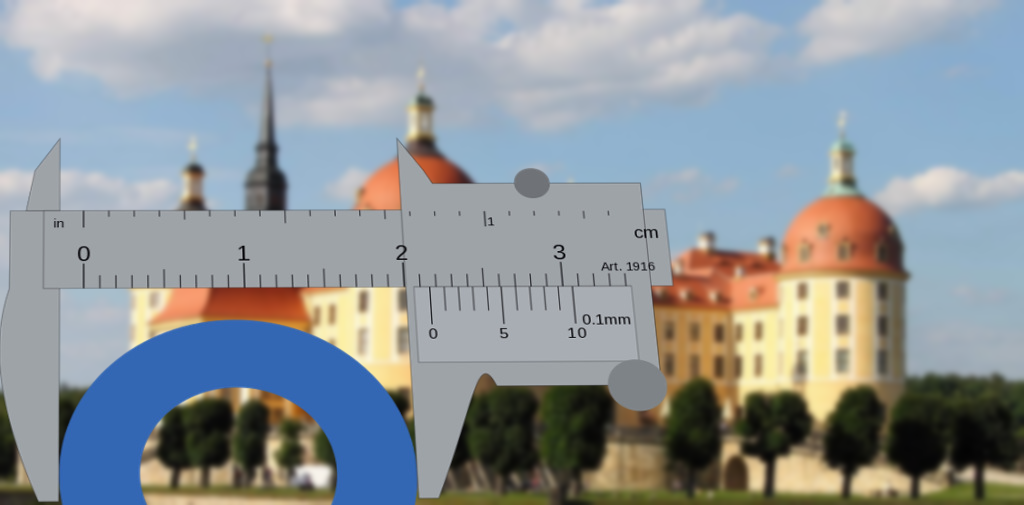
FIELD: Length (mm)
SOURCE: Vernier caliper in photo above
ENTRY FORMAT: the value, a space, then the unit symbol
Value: 21.6 mm
